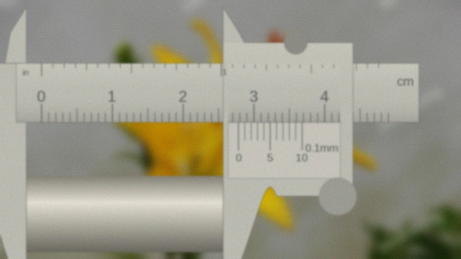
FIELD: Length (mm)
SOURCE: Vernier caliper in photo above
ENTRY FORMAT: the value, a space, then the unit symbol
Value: 27.8 mm
